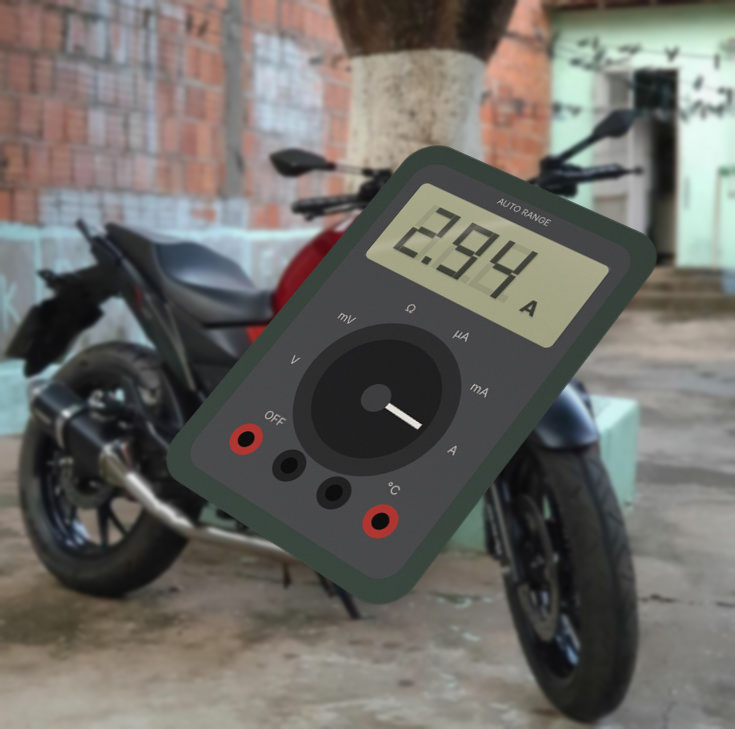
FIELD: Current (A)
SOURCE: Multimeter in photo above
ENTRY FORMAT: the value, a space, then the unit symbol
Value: 2.94 A
